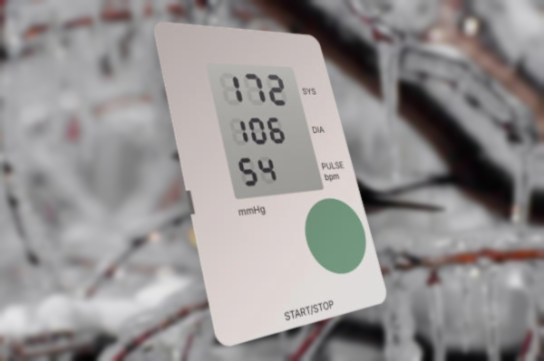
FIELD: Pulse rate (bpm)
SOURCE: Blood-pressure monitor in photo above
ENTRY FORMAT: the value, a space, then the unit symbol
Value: 54 bpm
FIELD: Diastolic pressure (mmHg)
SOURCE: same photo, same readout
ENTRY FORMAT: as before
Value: 106 mmHg
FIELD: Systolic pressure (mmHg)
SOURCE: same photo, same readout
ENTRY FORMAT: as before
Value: 172 mmHg
